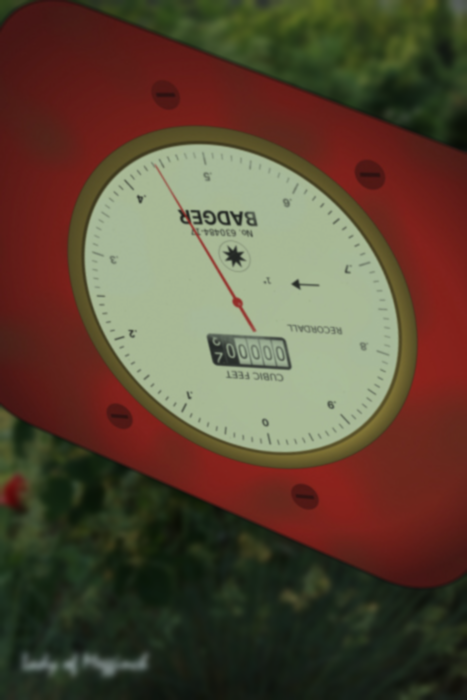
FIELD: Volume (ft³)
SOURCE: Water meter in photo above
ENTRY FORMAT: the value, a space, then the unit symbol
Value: 2.44 ft³
